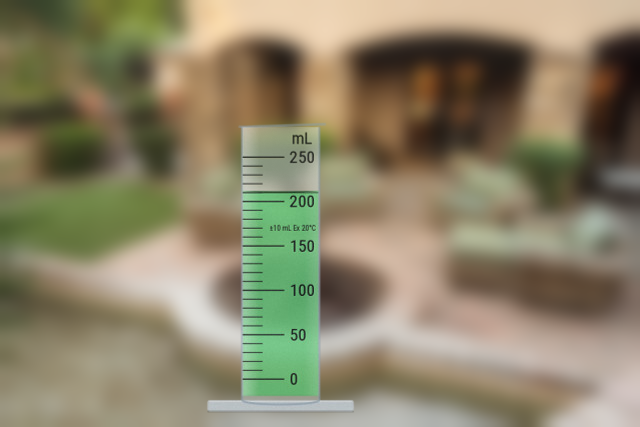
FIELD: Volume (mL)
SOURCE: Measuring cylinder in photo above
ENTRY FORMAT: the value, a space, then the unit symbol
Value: 210 mL
